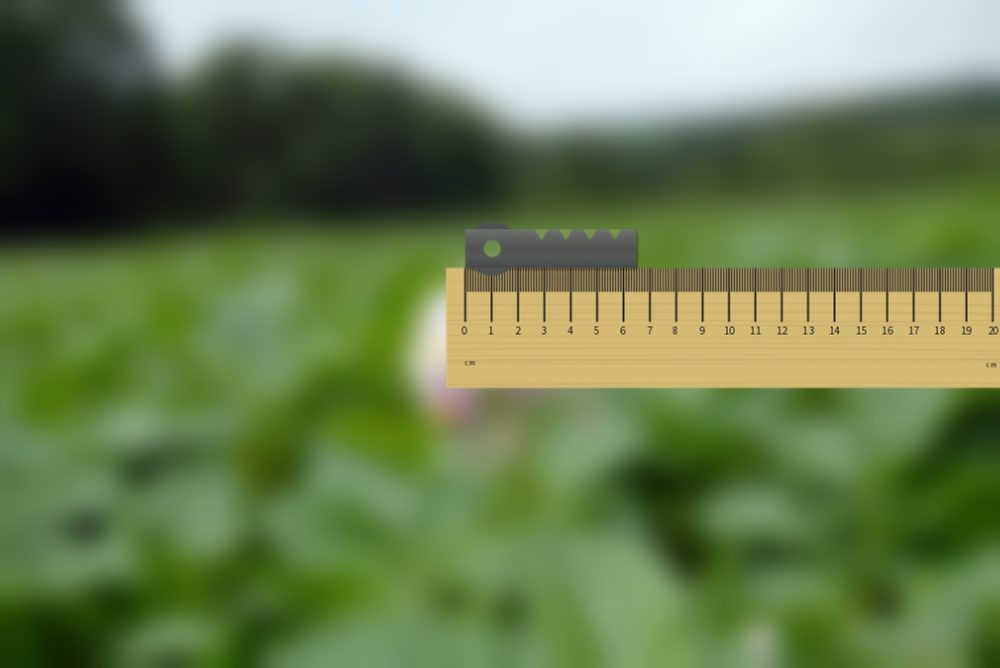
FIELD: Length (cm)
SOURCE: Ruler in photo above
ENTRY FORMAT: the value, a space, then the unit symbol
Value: 6.5 cm
